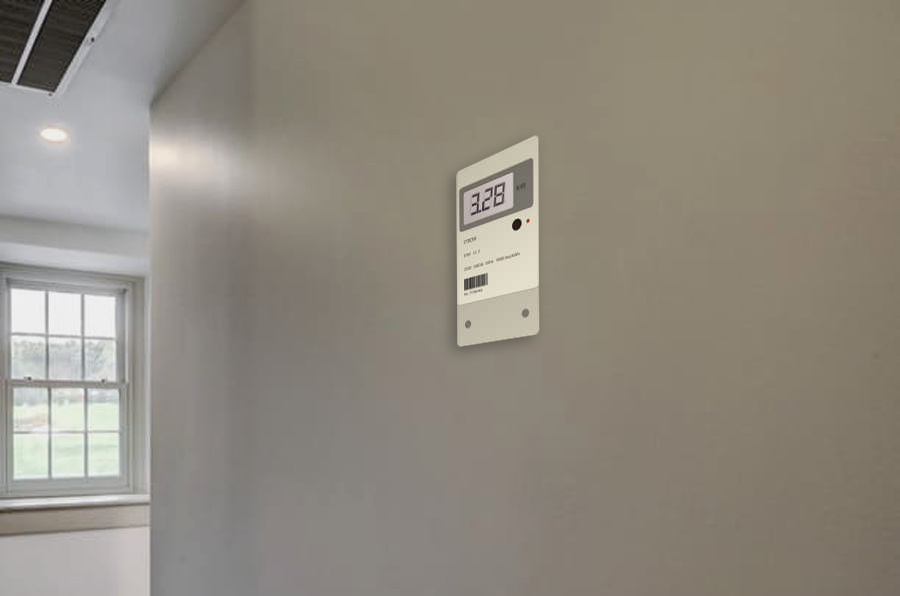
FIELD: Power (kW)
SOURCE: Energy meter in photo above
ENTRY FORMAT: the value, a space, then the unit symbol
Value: 3.28 kW
